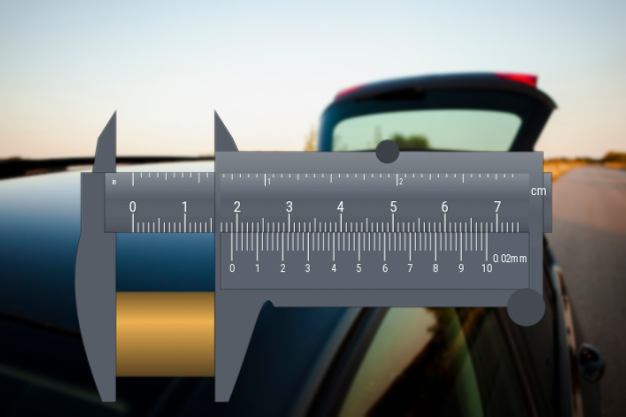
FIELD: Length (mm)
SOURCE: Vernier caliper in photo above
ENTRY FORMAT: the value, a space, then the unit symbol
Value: 19.0 mm
